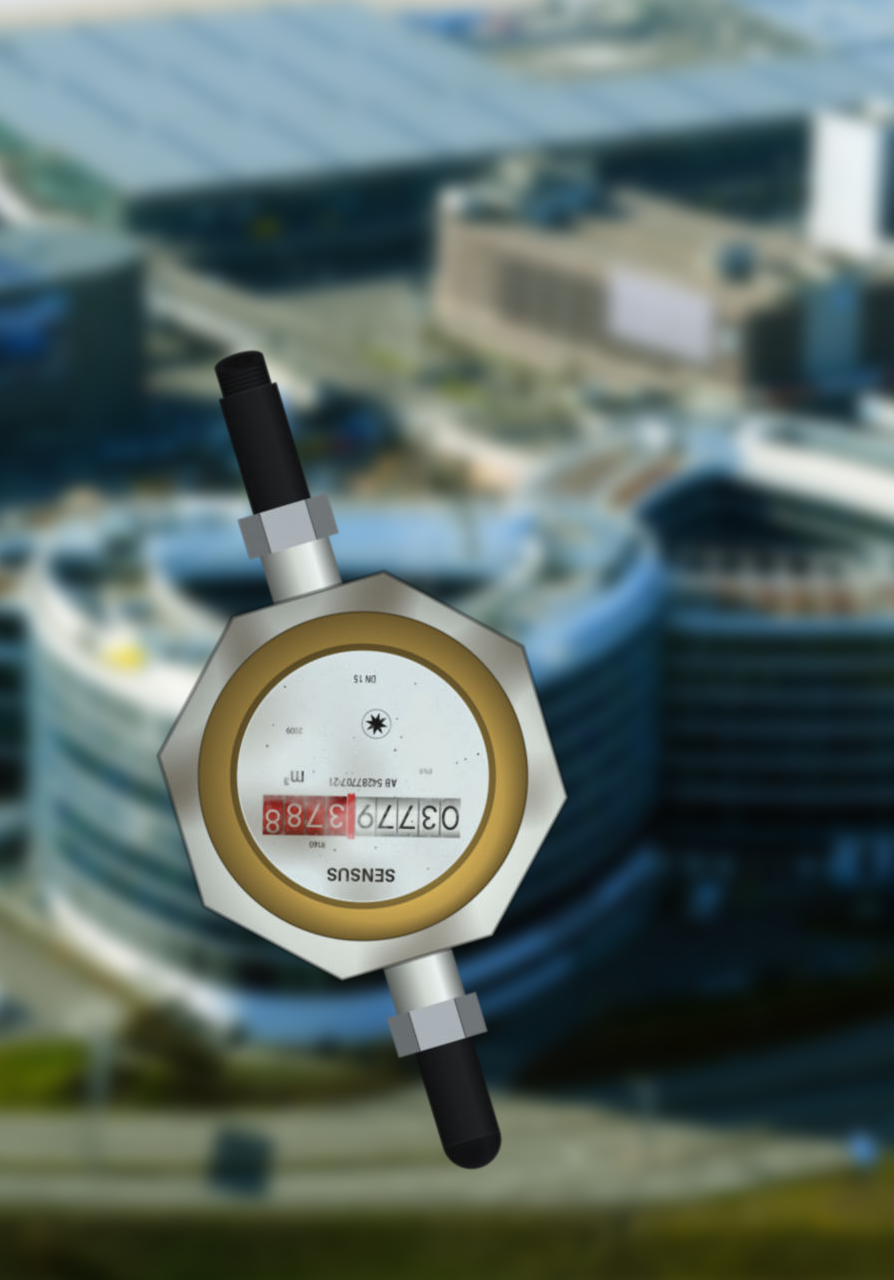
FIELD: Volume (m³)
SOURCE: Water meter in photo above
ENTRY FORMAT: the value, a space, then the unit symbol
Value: 3779.3788 m³
